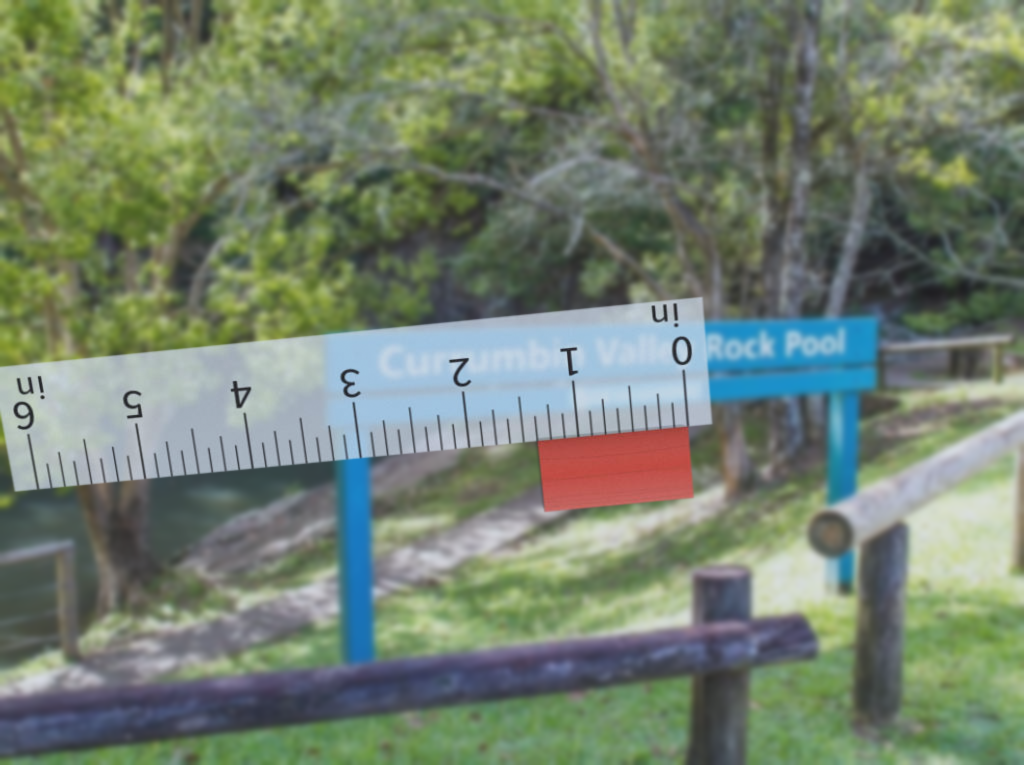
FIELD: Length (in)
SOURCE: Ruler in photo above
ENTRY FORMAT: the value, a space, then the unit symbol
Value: 1.375 in
